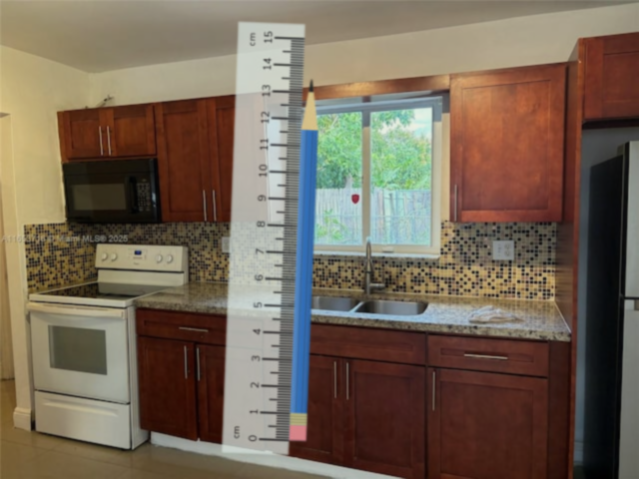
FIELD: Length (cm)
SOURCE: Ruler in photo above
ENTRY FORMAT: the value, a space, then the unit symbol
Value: 13.5 cm
